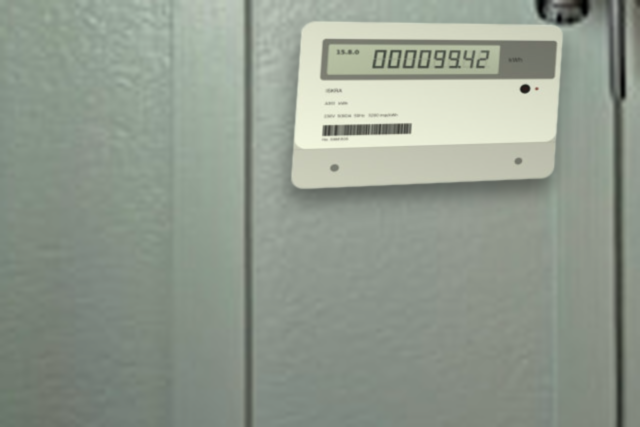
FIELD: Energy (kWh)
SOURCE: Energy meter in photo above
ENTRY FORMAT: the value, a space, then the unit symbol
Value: 99.42 kWh
